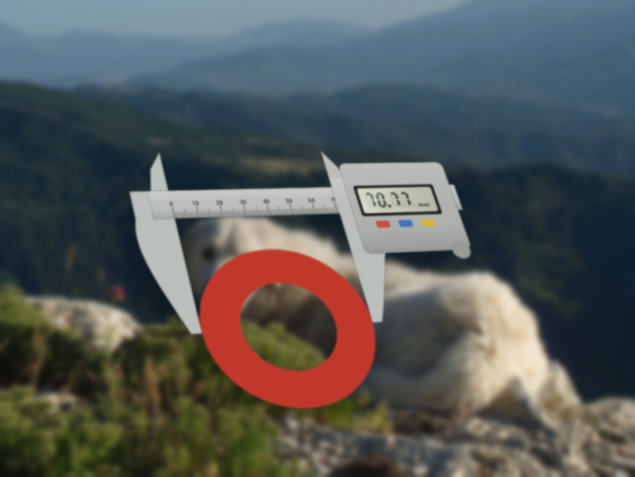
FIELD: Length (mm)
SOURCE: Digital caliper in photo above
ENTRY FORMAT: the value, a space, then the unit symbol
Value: 70.77 mm
